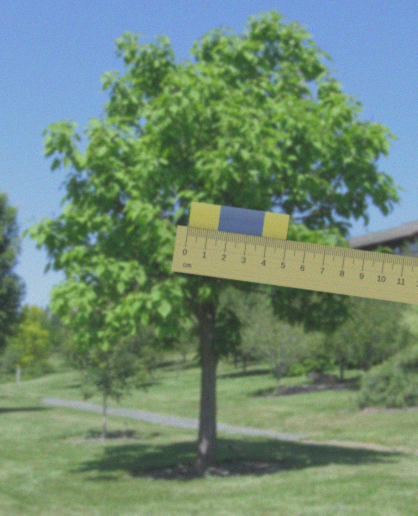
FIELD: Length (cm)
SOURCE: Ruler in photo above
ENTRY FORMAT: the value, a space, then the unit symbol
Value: 5 cm
